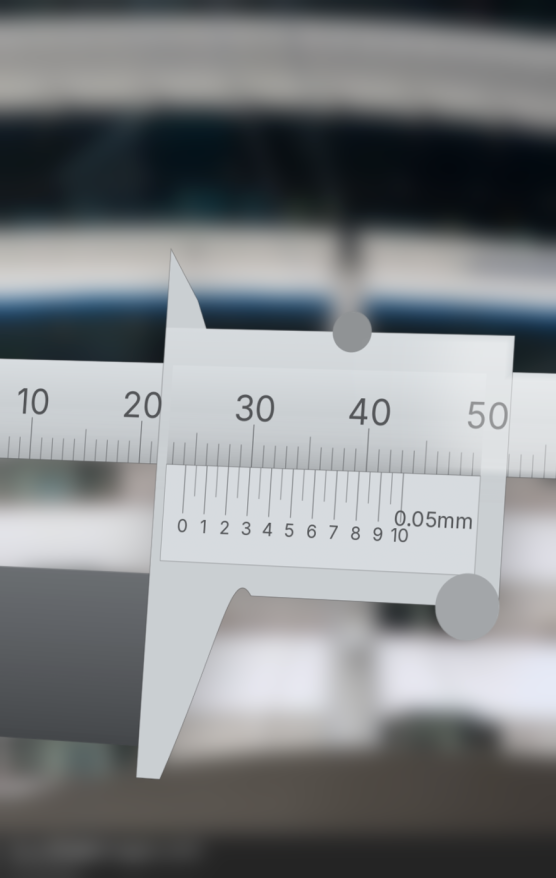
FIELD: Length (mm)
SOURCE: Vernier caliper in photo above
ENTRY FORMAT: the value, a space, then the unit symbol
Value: 24.2 mm
